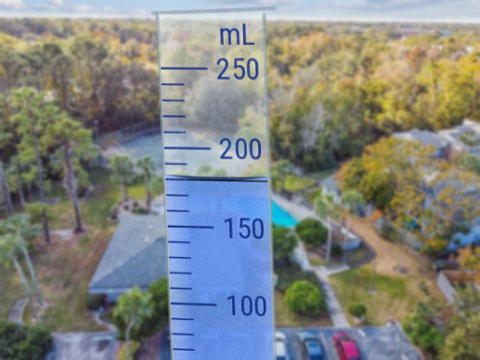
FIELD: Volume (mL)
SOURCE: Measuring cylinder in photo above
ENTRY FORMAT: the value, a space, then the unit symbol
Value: 180 mL
